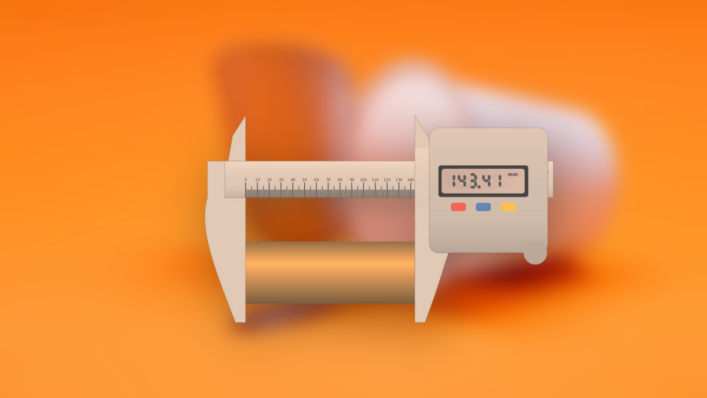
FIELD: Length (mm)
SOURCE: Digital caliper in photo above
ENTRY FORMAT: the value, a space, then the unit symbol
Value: 143.41 mm
